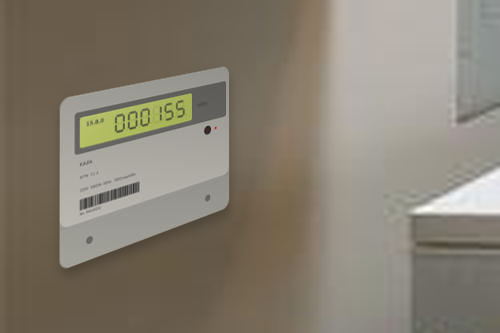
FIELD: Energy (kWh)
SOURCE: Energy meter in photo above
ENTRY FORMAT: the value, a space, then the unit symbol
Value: 155 kWh
